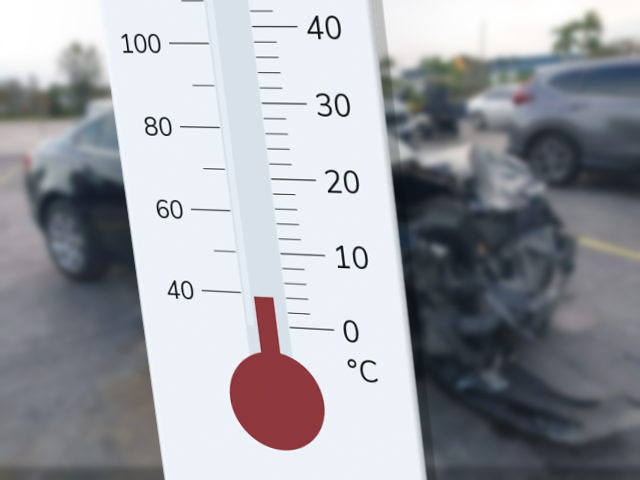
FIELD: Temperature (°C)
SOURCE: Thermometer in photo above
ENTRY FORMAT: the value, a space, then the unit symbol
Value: 4 °C
